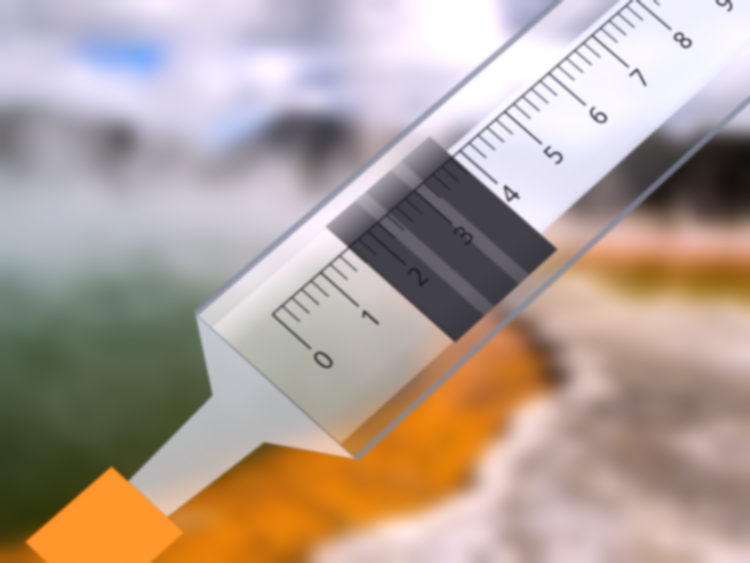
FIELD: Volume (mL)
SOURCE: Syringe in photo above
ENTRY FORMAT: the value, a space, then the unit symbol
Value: 1.6 mL
